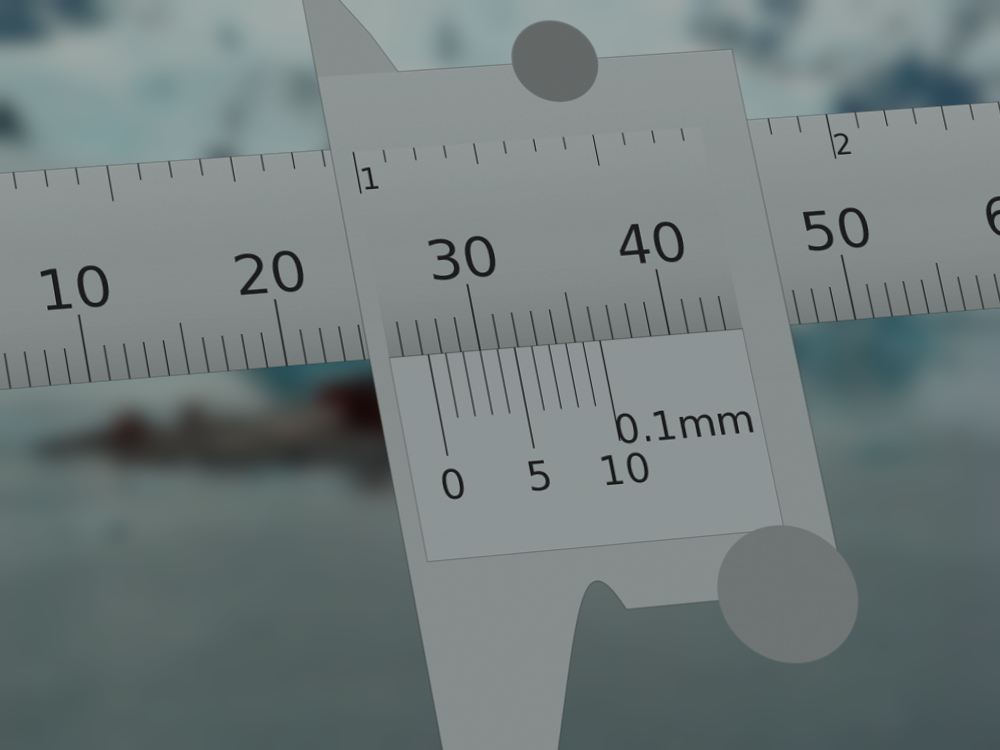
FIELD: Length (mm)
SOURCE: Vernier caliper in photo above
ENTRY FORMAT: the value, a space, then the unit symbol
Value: 27.3 mm
